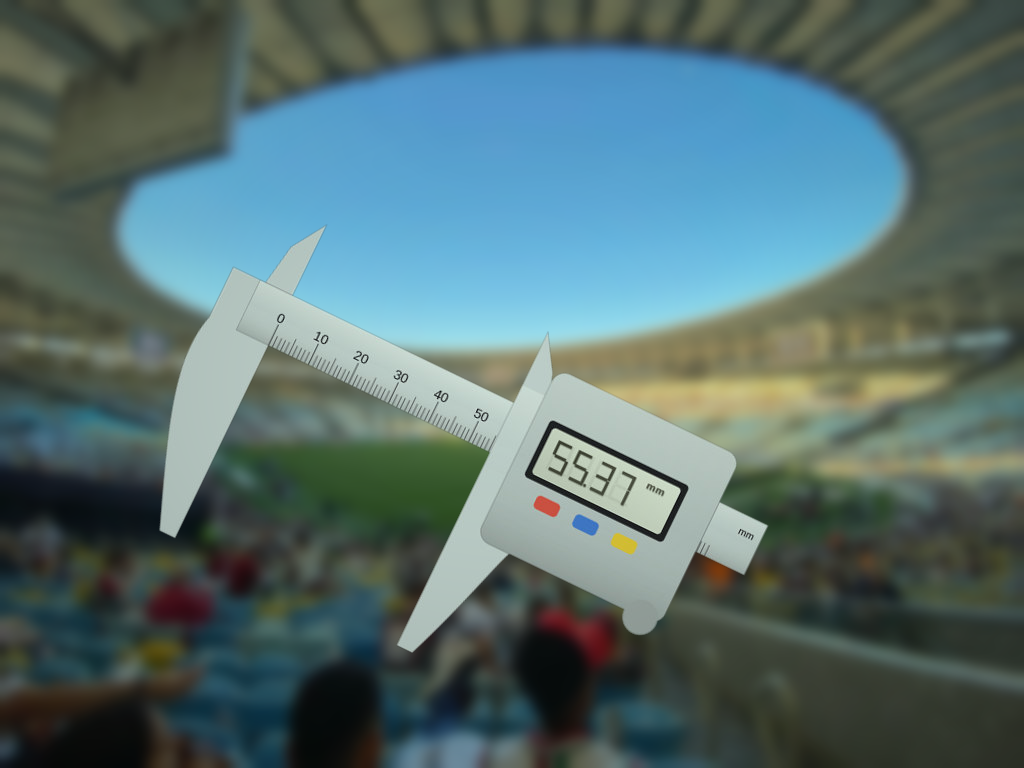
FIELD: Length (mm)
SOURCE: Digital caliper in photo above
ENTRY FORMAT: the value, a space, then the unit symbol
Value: 55.37 mm
